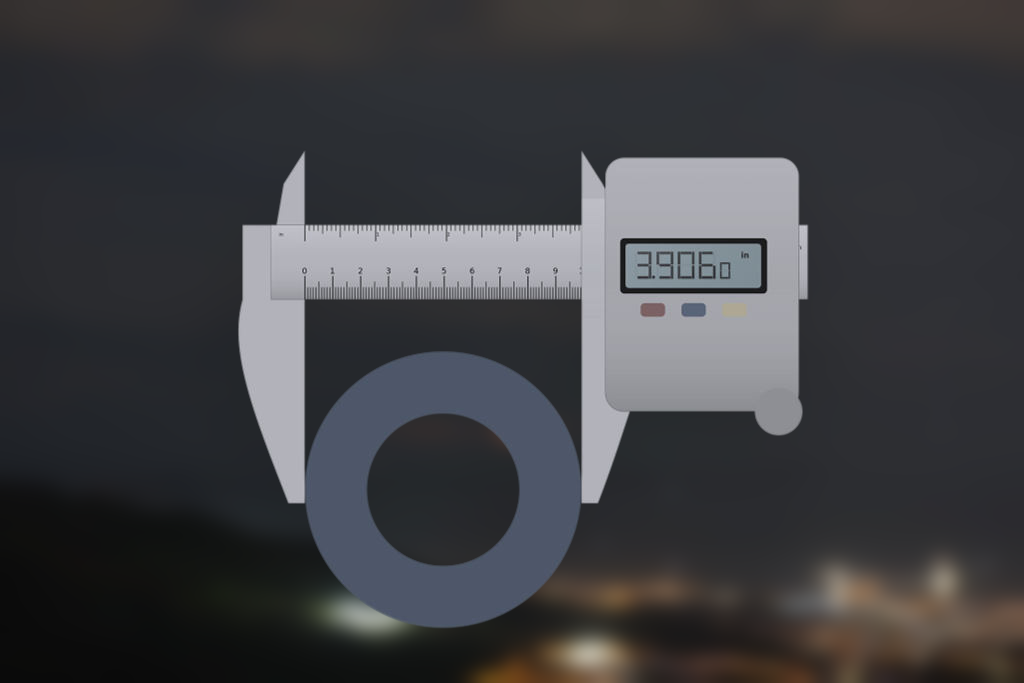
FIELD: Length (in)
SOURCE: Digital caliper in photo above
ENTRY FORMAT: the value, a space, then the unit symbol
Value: 3.9060 in
